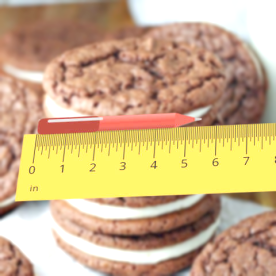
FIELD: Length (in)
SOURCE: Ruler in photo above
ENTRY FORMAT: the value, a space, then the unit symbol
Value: 5.5 in
